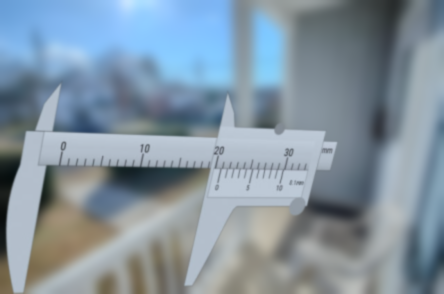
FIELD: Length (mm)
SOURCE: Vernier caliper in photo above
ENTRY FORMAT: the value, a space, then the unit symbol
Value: 20.8 mm
